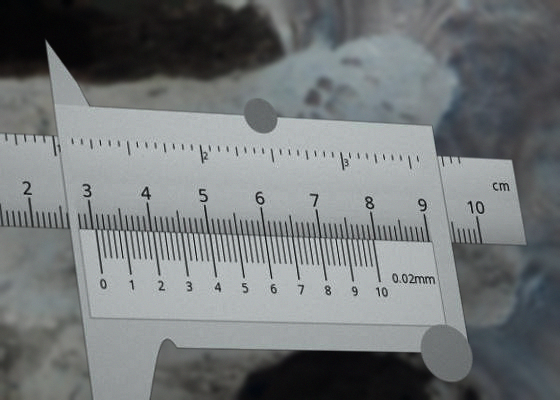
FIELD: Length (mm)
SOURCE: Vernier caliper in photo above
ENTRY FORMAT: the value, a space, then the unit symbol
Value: 30.6 mm
